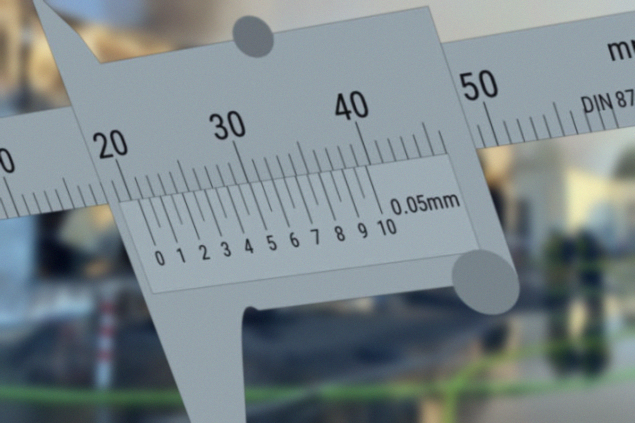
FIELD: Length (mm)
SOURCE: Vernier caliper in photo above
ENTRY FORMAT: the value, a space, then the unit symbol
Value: 20.6 mm
